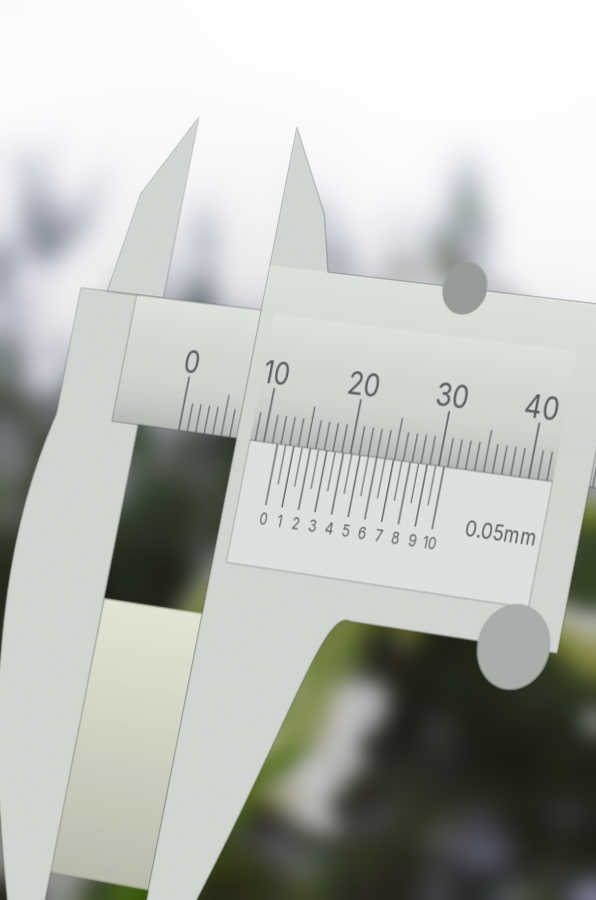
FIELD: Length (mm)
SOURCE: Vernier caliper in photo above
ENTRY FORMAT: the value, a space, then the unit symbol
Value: 11.6 mm
